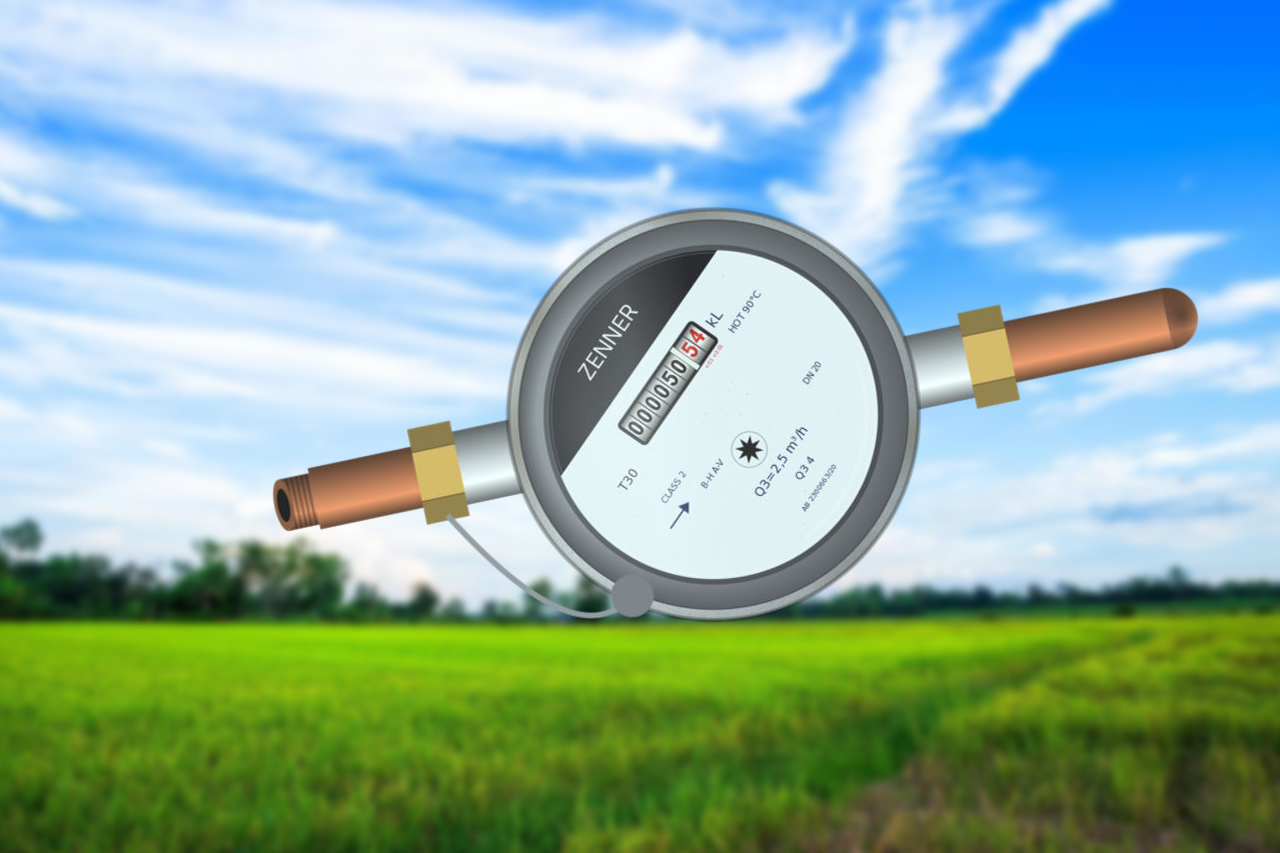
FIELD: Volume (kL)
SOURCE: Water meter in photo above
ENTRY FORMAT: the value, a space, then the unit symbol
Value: 50.54 kL
